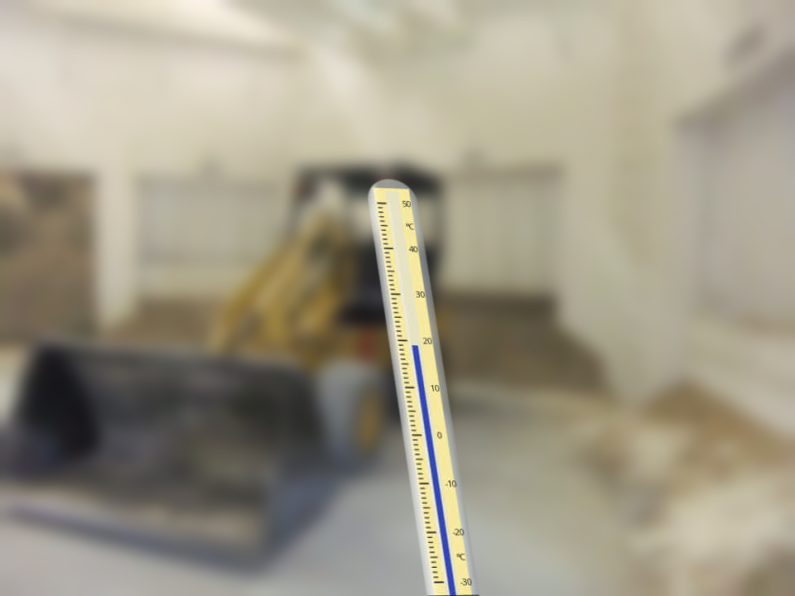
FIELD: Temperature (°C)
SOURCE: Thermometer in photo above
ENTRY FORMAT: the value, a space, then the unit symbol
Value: 19 °C
